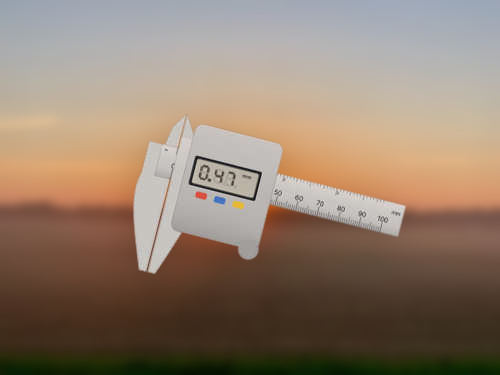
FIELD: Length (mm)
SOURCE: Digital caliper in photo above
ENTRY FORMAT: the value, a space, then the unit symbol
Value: 0.47 mm
